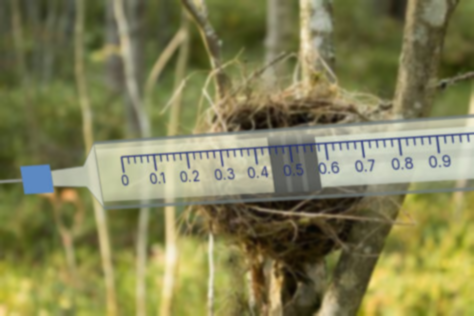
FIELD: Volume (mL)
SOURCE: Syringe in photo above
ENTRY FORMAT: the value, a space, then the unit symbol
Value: 0.44 mL
